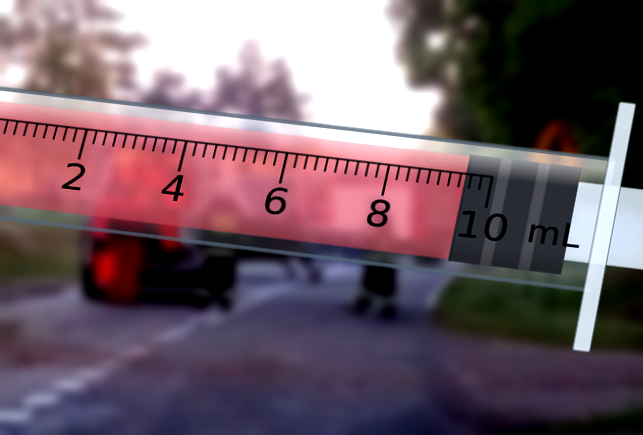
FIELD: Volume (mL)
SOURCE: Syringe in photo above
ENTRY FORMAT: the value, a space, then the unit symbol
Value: 9.5 mL
